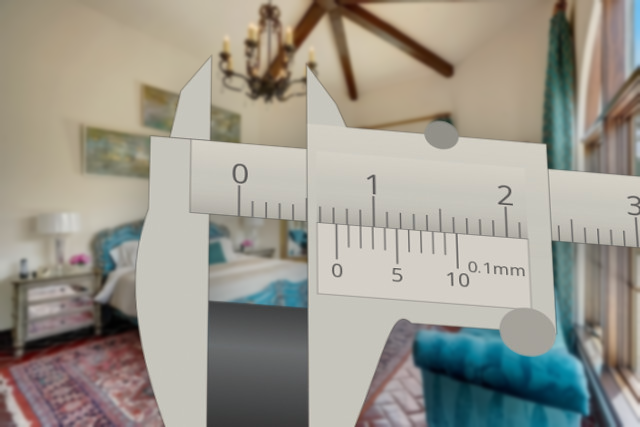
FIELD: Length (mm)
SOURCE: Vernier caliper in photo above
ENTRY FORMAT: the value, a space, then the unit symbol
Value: 7.2 mm
